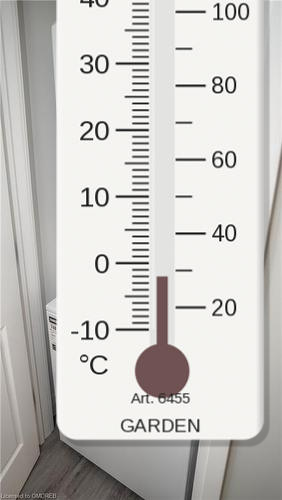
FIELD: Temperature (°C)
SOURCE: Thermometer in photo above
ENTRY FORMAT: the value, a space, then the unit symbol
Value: -2 °C
